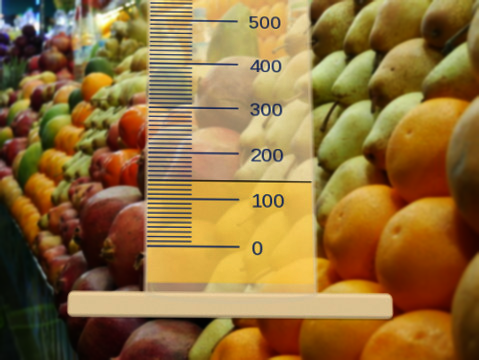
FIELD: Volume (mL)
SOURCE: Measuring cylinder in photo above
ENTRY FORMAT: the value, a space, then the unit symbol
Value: 140 mL
